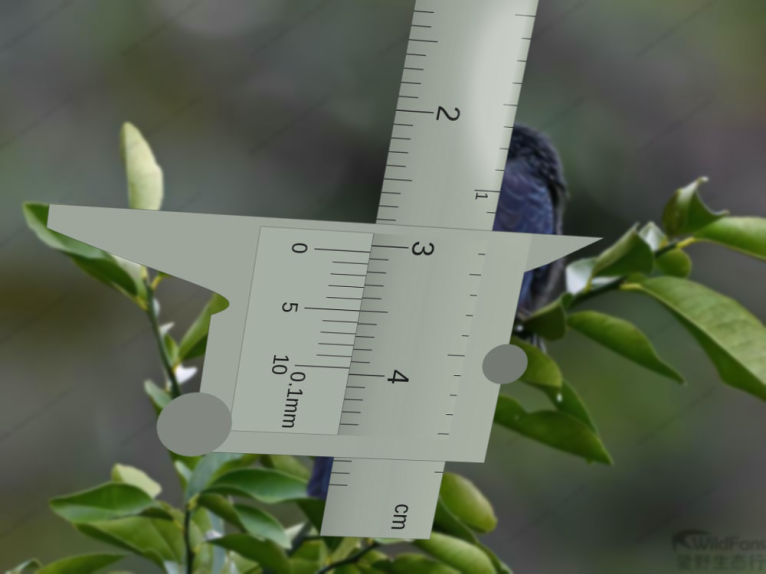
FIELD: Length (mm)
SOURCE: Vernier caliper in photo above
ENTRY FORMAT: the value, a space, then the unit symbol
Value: 30.5 mm
